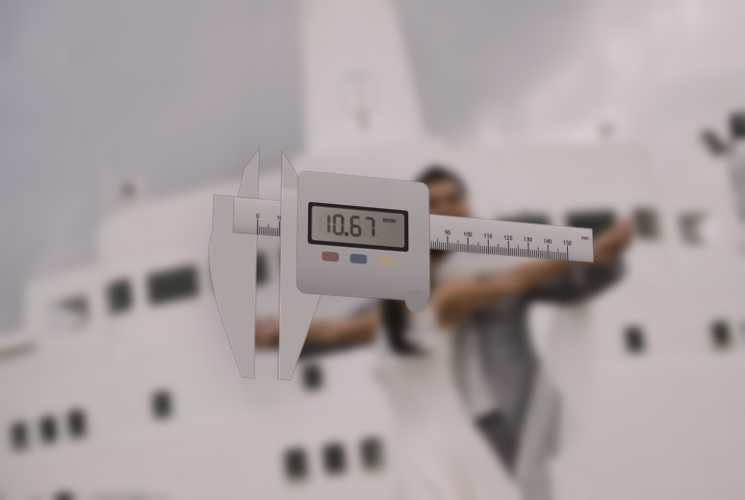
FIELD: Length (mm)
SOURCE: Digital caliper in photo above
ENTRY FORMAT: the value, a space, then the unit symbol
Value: 10.67 mm
